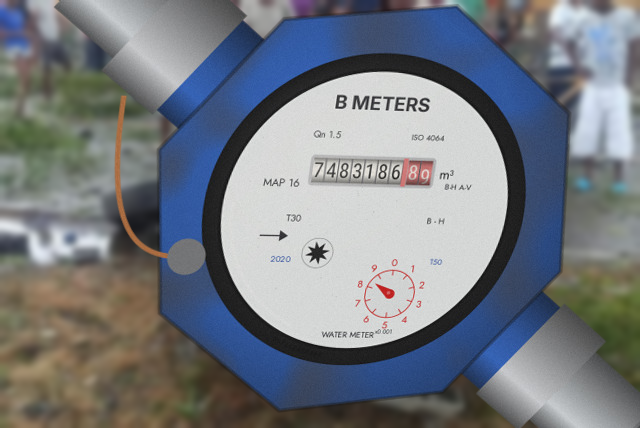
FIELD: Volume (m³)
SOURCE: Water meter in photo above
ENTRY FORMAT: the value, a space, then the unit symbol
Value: 7483186.888 m³
